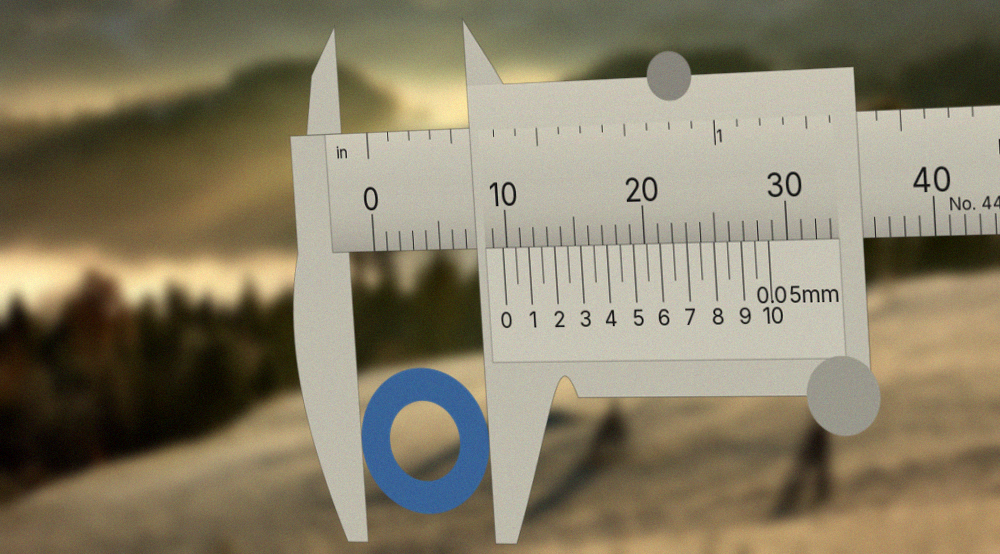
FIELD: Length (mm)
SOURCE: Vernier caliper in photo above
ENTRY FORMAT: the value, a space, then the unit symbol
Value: 9.7 mm
